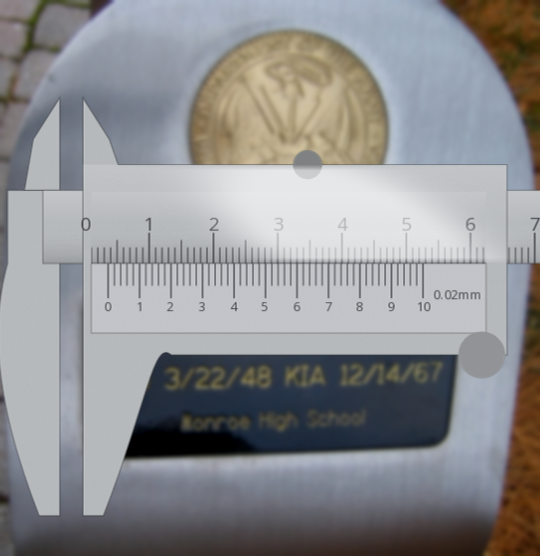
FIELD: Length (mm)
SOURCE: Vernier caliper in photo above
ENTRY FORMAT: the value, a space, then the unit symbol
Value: 3.6 mm
